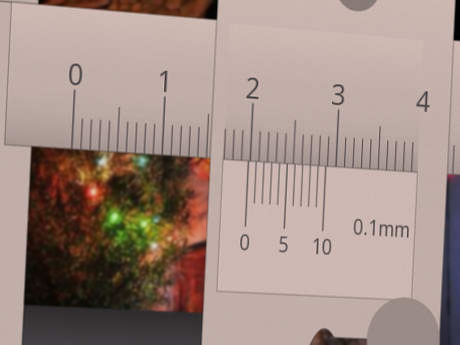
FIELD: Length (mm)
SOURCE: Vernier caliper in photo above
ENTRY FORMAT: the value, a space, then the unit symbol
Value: 19.8 mm
